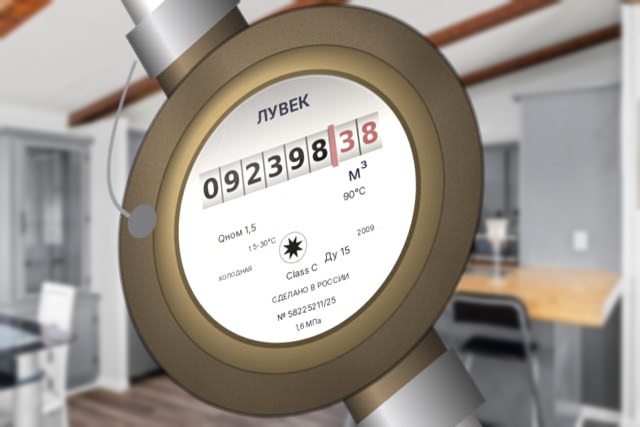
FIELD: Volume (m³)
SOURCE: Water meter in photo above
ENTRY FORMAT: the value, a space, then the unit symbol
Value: 92398.38 m³
